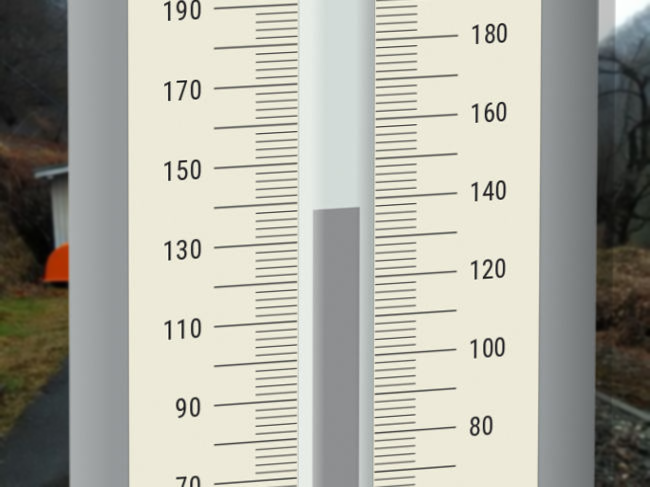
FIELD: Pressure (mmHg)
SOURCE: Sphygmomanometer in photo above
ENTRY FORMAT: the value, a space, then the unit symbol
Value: 138 mmHg
